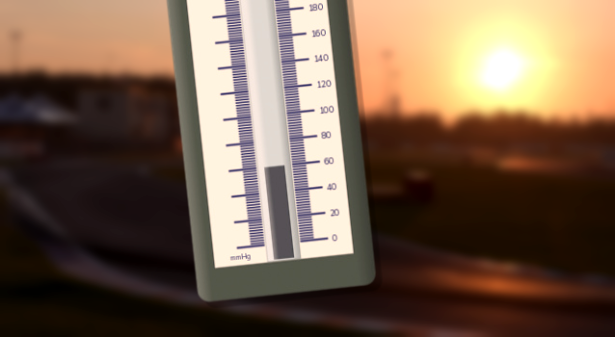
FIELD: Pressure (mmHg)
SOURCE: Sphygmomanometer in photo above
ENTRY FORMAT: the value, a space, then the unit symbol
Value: 60 mmHg
